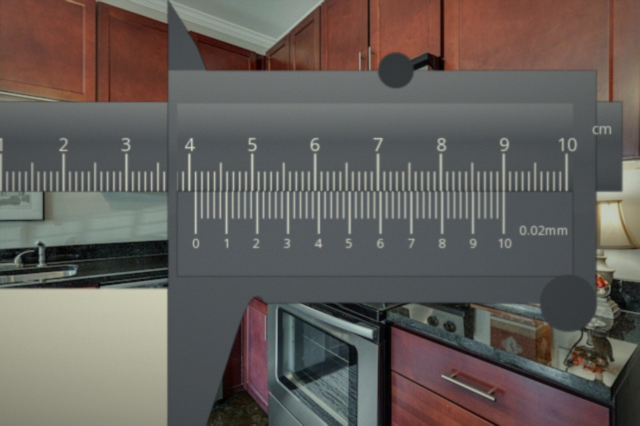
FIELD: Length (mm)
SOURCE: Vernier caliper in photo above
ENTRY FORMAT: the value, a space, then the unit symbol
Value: 41.0 mm
